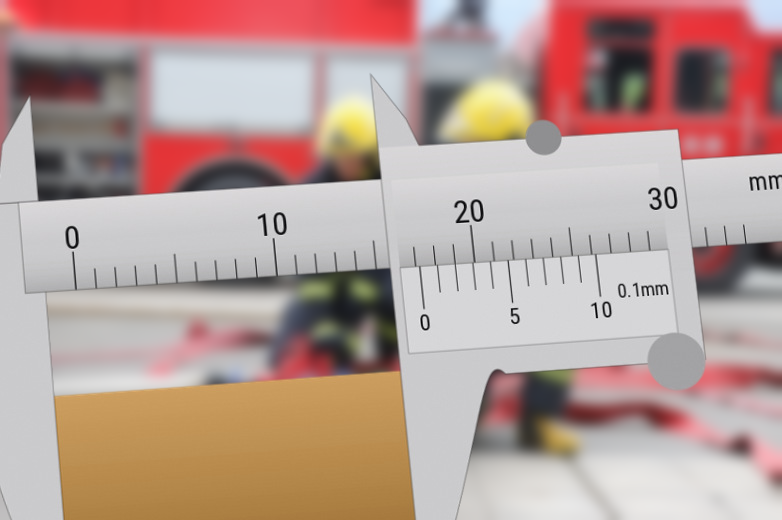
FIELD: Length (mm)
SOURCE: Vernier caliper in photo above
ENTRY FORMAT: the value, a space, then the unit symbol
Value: 17.2 mm
